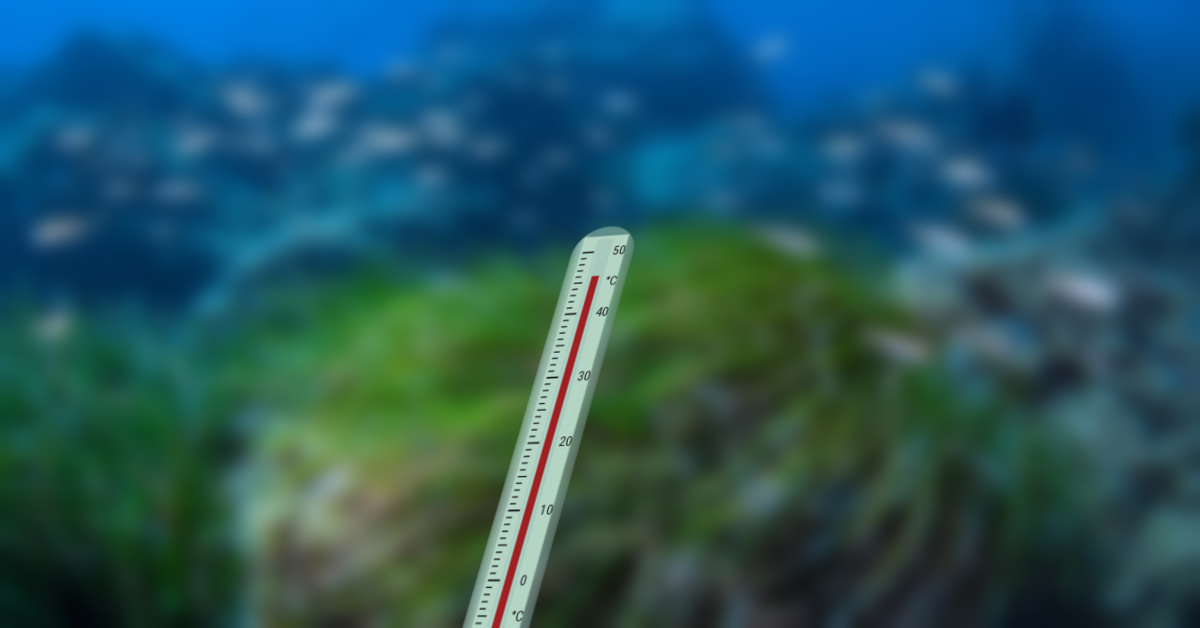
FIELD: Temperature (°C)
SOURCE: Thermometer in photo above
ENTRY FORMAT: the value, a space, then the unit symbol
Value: 46 °C
